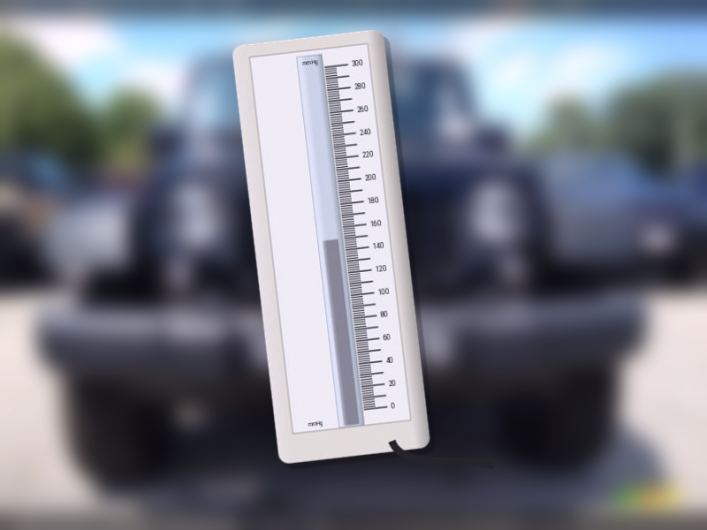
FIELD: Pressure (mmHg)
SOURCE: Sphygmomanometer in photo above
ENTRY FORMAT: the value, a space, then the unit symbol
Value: 150 mmHg
